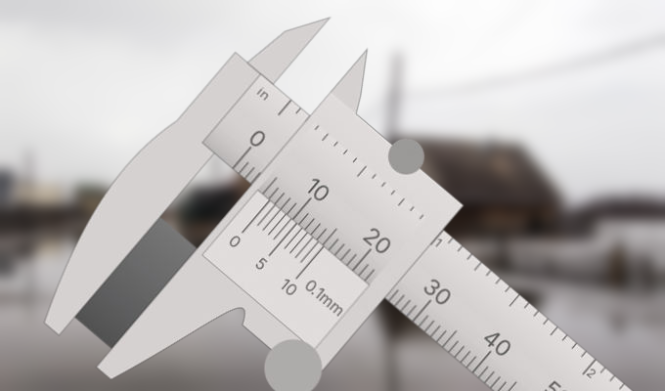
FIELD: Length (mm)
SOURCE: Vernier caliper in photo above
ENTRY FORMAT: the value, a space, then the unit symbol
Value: 6.2 mm
